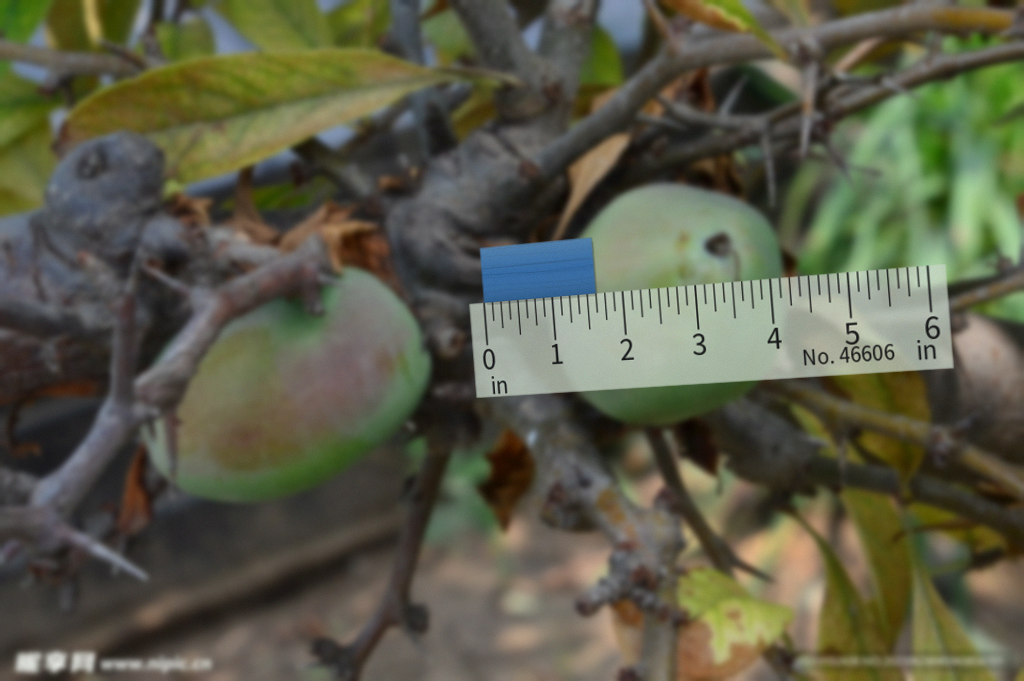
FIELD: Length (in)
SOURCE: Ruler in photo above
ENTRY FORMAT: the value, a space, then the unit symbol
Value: 1.625 in
